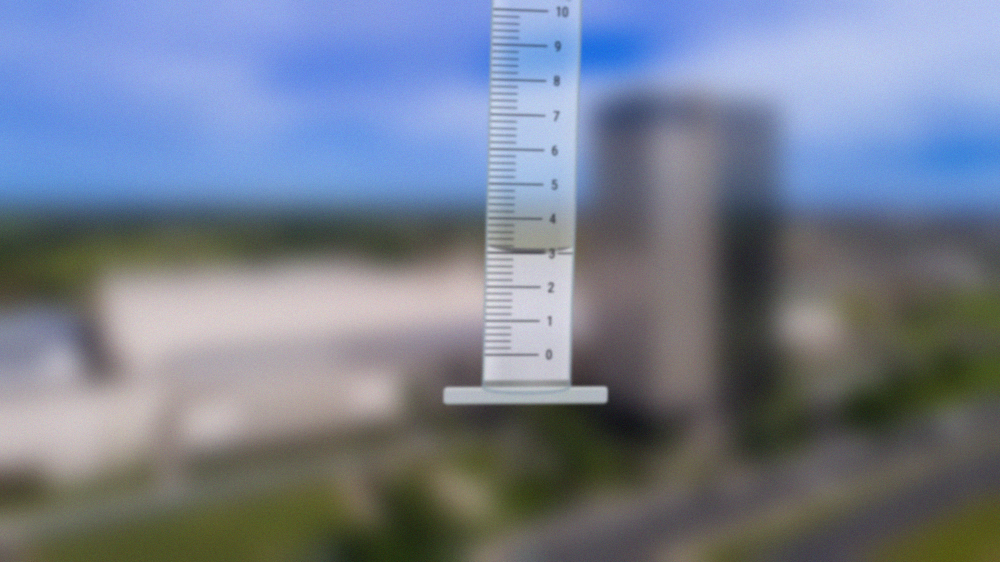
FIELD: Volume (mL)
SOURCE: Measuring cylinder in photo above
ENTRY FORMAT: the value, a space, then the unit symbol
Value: 3 mL
